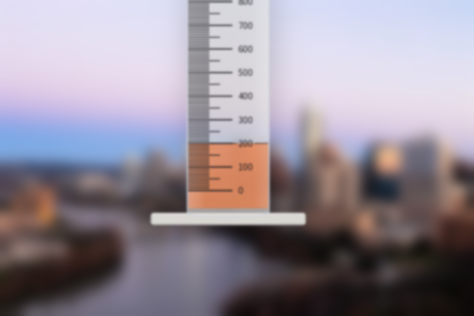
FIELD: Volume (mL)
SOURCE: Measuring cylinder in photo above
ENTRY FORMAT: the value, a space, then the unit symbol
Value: 200 mL
